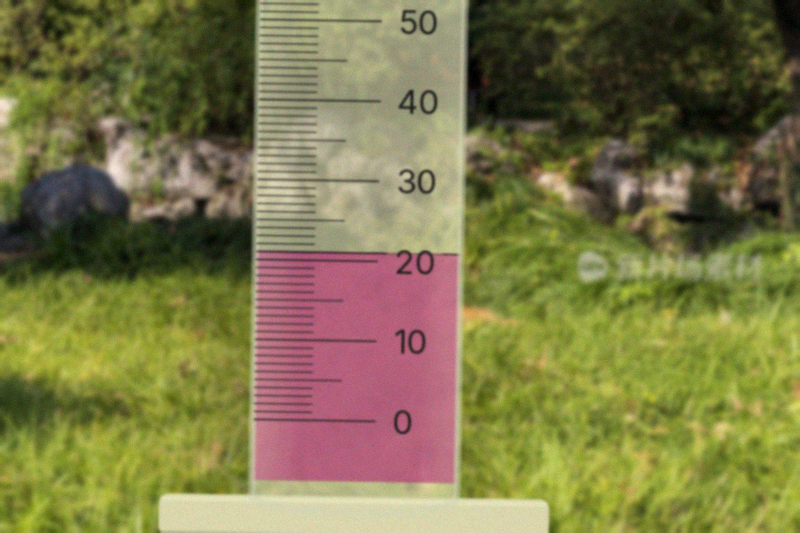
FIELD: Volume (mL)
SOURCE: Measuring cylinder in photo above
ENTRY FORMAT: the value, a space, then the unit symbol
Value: 21 mL
